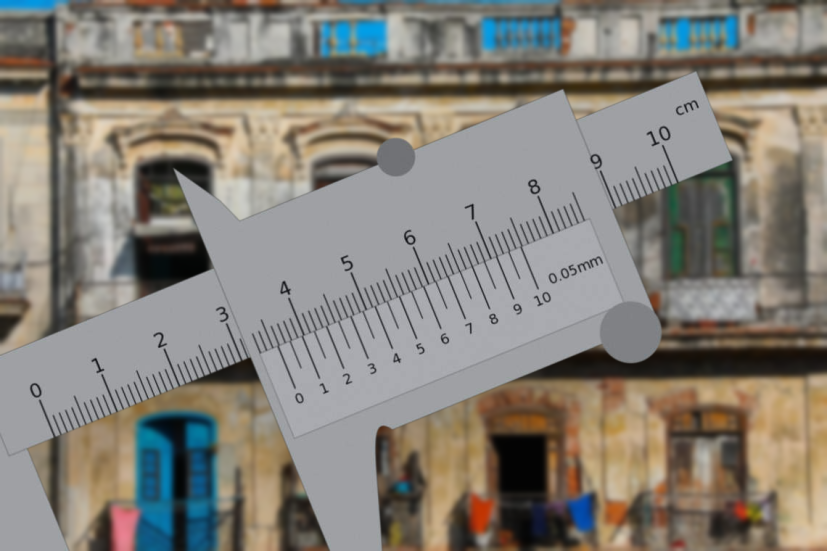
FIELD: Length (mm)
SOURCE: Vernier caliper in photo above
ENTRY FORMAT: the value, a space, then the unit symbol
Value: 35.8 mm
